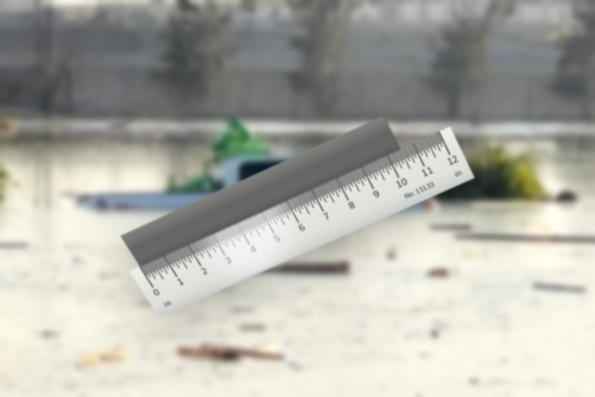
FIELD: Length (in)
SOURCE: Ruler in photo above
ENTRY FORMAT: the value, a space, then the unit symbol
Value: 10.5 in
